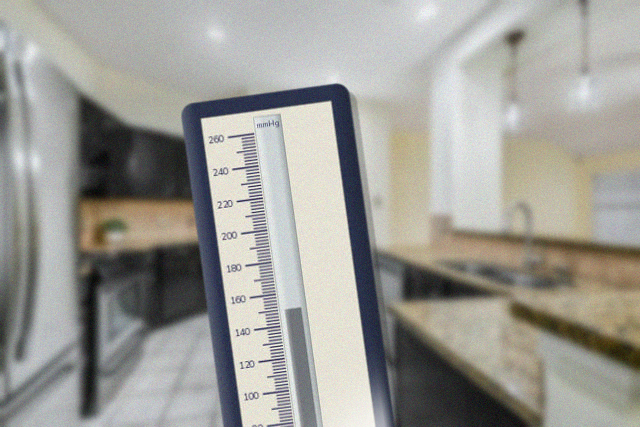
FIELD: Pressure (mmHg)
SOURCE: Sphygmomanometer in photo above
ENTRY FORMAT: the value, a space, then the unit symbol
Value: 150 mmHg
